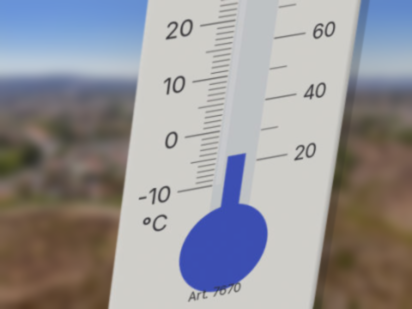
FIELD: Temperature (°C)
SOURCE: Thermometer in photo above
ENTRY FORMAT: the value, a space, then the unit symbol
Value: -5 °C
